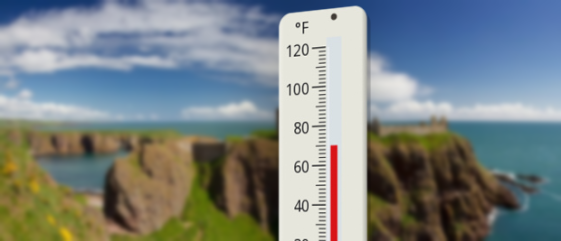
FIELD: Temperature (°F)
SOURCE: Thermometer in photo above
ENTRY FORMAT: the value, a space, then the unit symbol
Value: 70 °F
